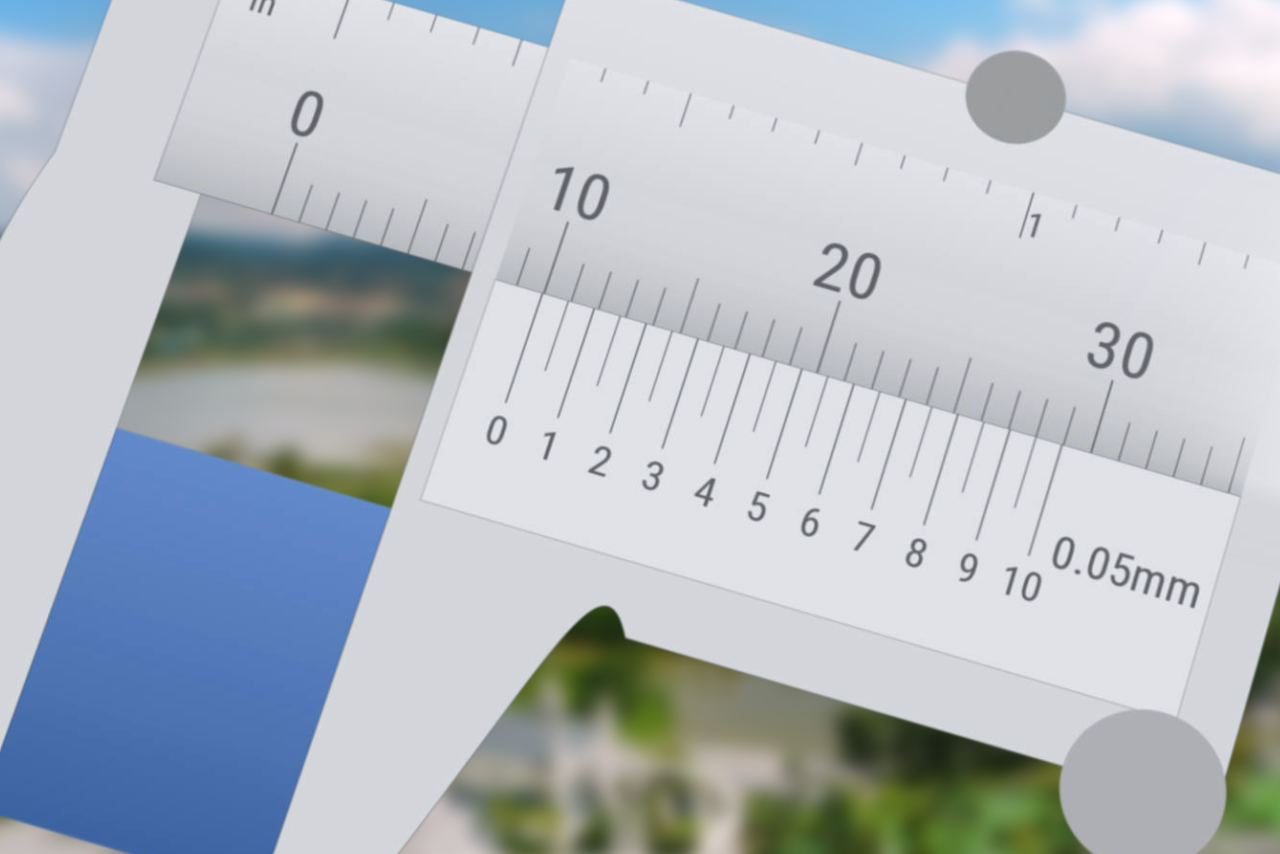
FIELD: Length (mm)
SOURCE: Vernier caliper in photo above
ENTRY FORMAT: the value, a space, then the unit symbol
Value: 9.95 mm
